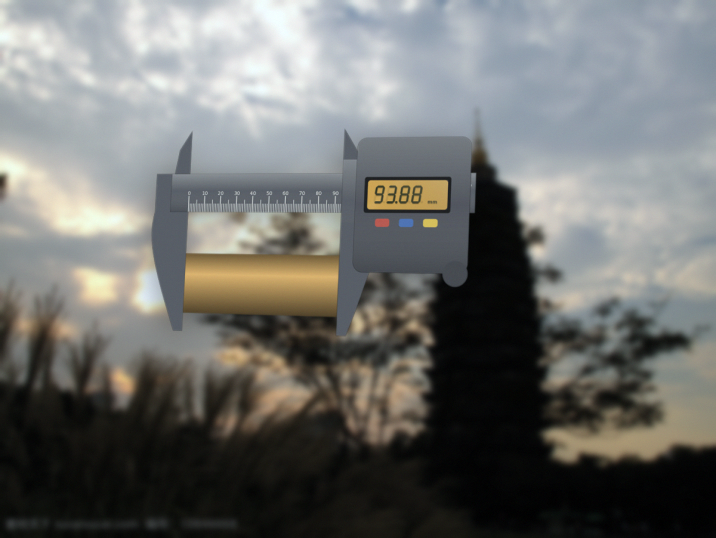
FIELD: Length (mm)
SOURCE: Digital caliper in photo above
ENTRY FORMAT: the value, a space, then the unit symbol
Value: 93.88 mm
